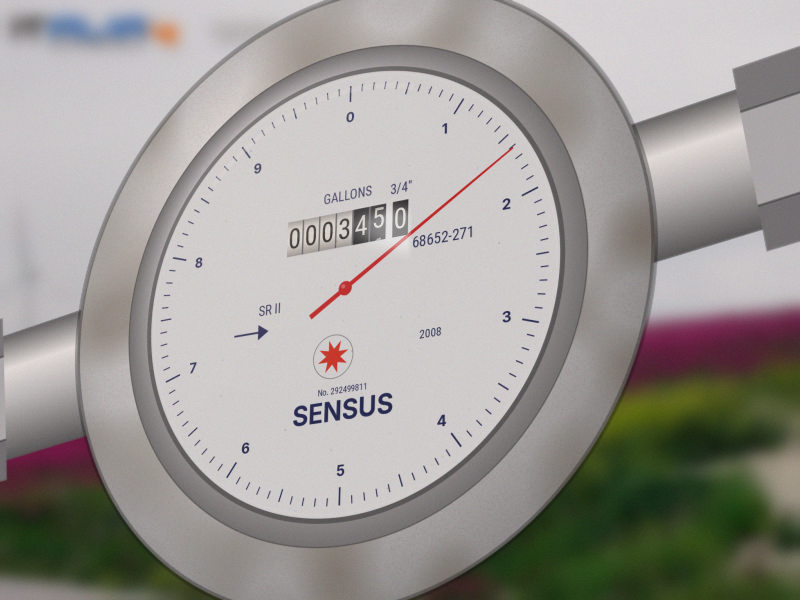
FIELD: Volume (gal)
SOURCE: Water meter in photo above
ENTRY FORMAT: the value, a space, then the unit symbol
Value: 3451.6 gal
